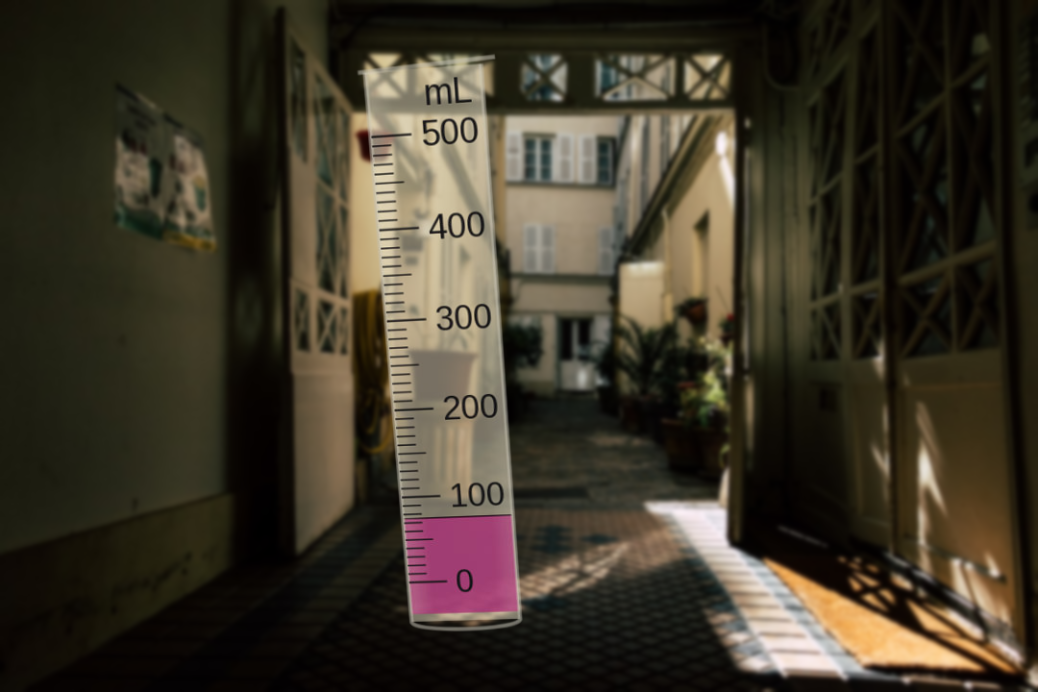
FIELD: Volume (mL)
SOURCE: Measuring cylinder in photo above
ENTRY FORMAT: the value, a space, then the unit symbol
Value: 75 mL
